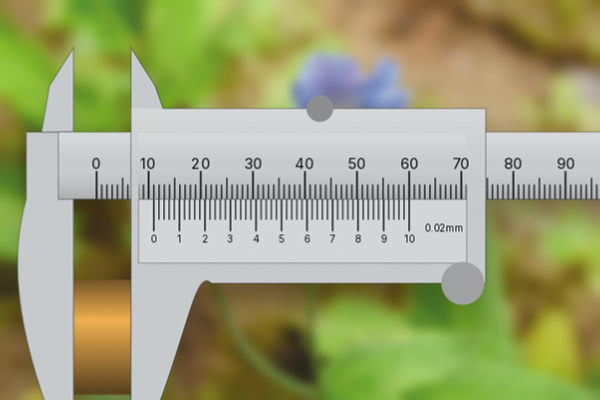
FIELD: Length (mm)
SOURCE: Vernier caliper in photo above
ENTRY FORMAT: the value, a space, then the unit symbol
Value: 11.0 mm
